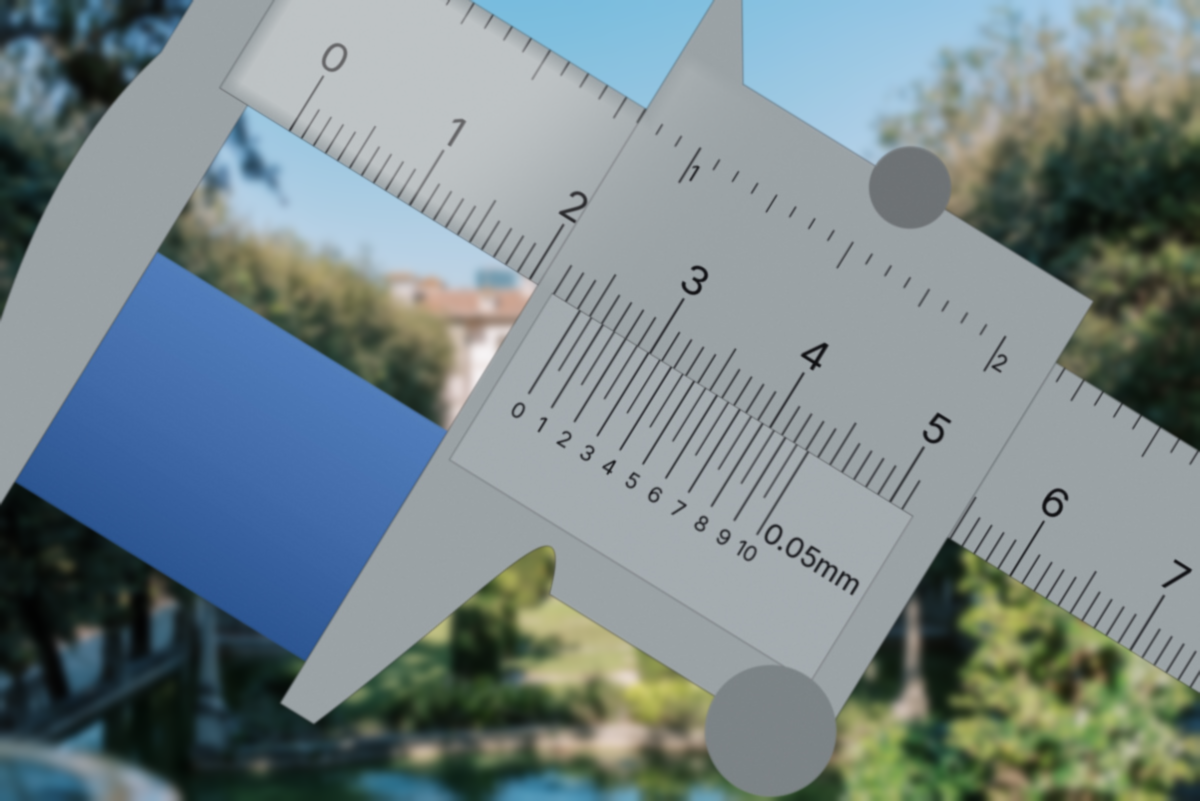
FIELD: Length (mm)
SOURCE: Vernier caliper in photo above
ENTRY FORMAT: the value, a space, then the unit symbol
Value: 24.2 mm
